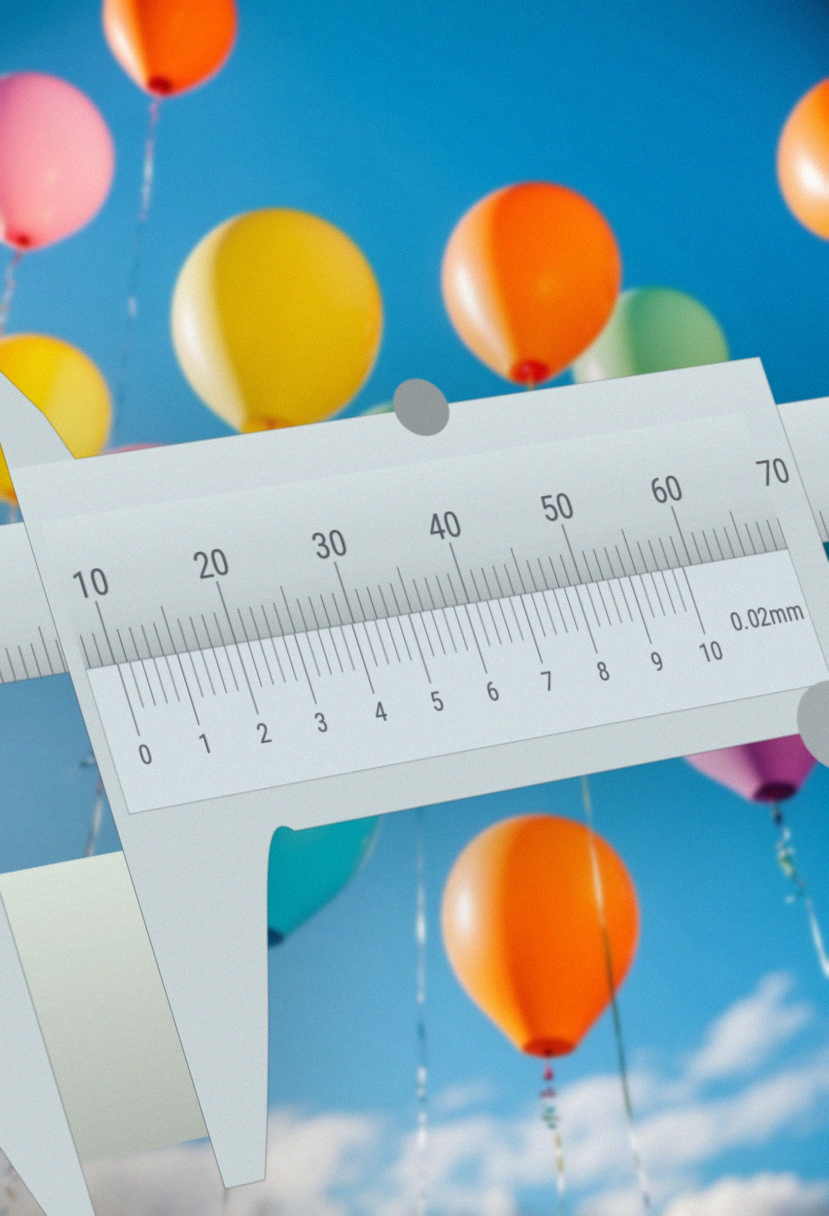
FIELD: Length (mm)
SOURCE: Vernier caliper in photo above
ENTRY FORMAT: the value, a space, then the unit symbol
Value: 10.2 mm
